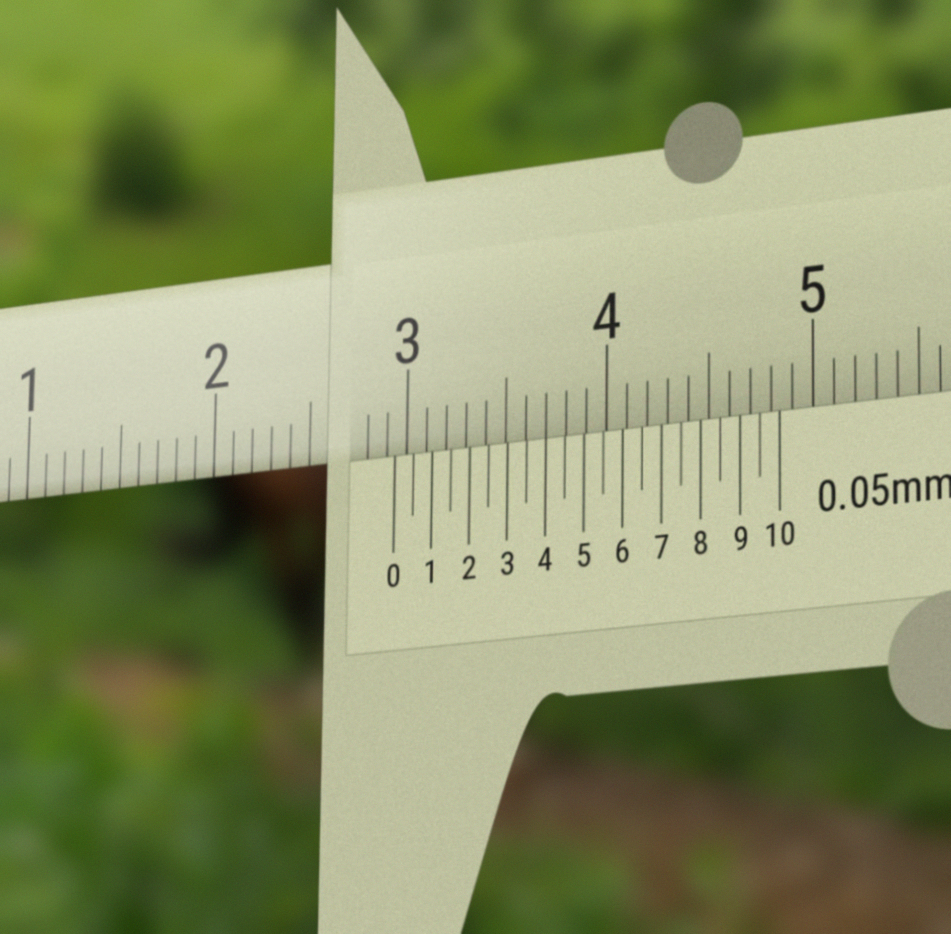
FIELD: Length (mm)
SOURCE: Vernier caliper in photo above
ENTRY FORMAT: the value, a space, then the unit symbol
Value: 29.4 mm
